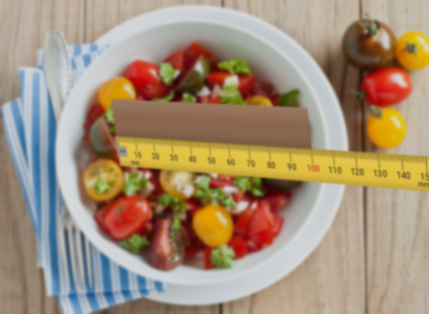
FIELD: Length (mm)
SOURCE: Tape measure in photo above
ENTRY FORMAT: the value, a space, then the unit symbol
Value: 100 mm
